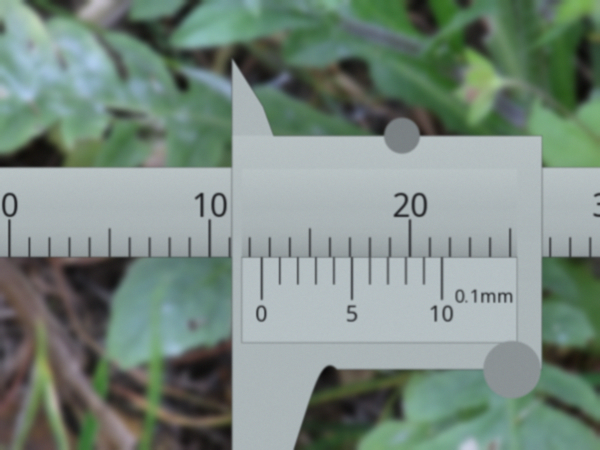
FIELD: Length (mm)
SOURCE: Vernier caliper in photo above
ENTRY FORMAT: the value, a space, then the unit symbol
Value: 12.6 mm
